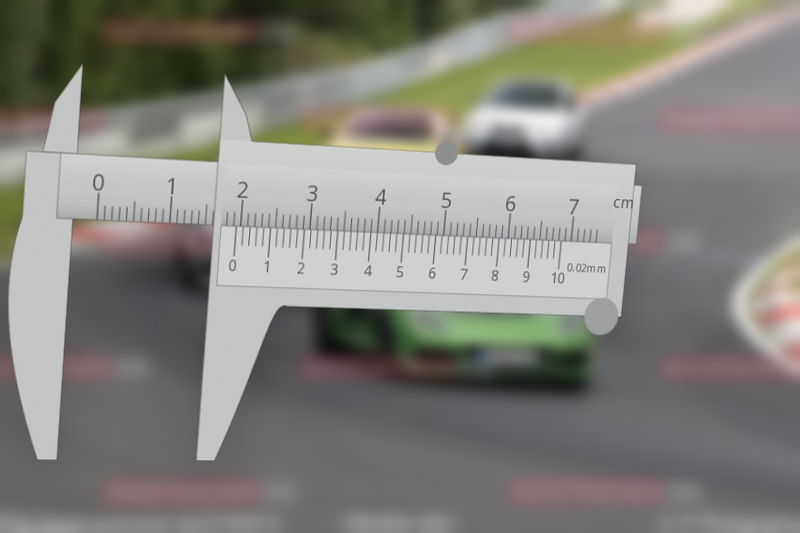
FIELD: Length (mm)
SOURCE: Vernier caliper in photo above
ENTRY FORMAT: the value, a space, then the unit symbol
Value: 19.4 mm
